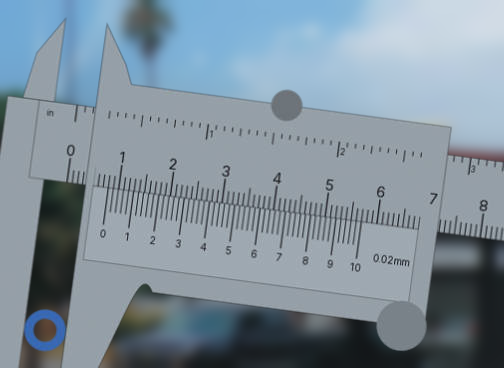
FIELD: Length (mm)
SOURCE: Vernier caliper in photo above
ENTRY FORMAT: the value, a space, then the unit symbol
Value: 8.0 mm
